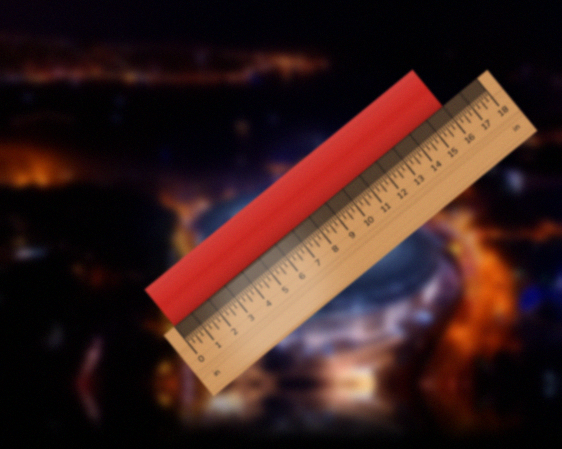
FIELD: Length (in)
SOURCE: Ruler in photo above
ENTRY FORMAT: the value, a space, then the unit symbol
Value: 16 in
